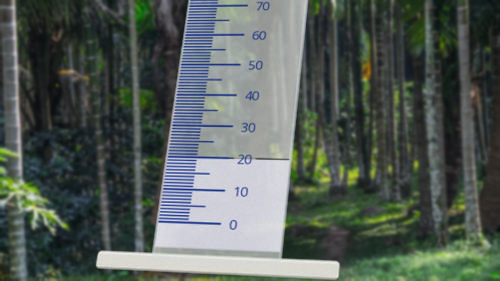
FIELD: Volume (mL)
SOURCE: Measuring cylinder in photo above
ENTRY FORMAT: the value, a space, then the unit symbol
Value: 20 mL
